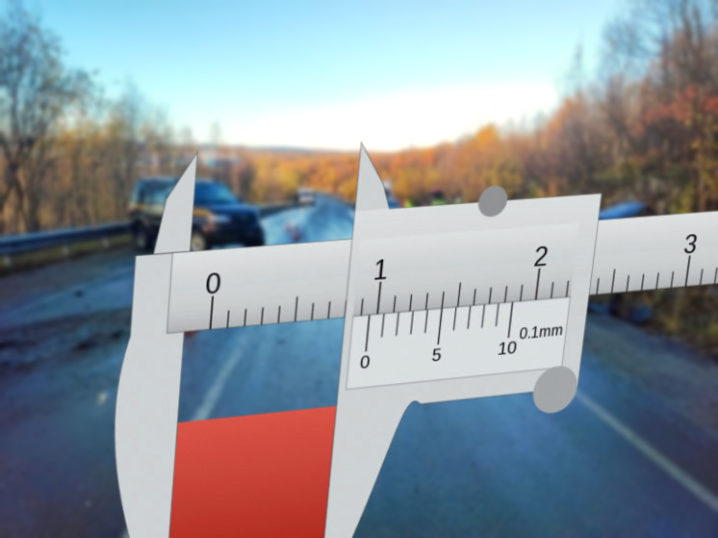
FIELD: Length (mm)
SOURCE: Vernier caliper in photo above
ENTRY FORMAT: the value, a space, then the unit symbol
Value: 9.5 mm
